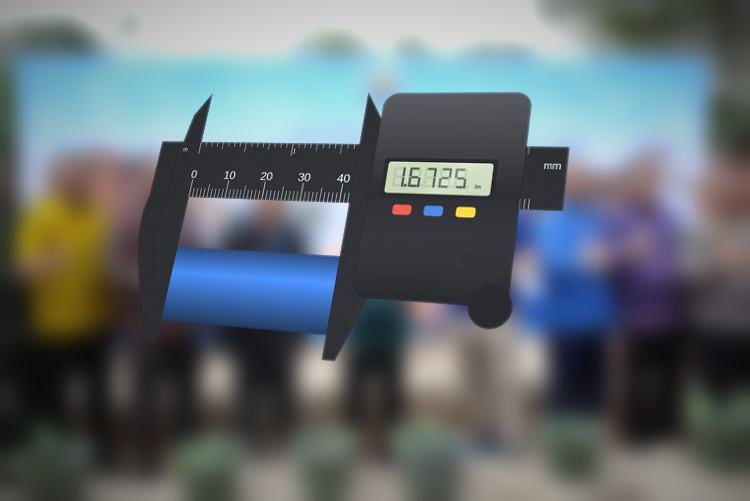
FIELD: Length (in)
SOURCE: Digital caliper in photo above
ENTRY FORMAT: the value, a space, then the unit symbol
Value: 1.6725 in
